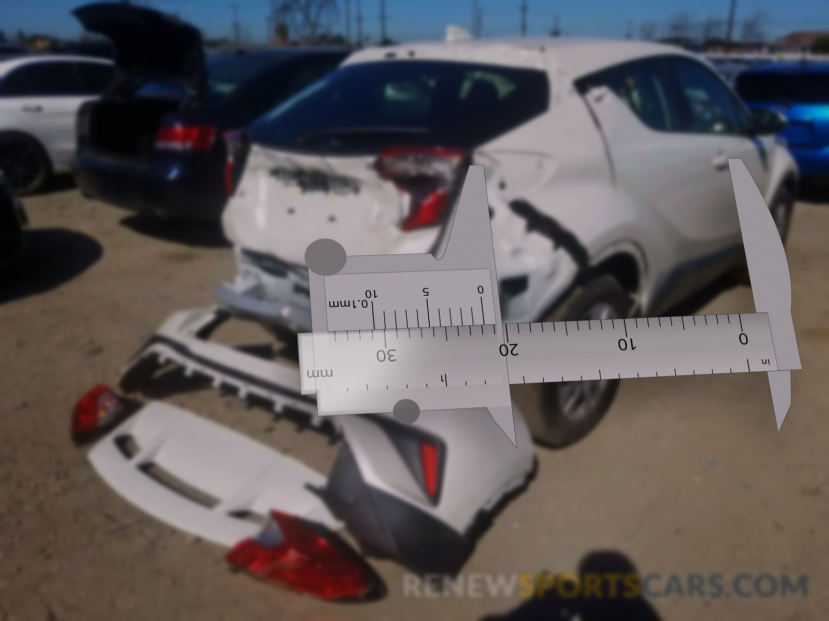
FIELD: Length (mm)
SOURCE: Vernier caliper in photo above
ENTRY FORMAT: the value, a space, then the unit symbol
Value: 21.8 mm
